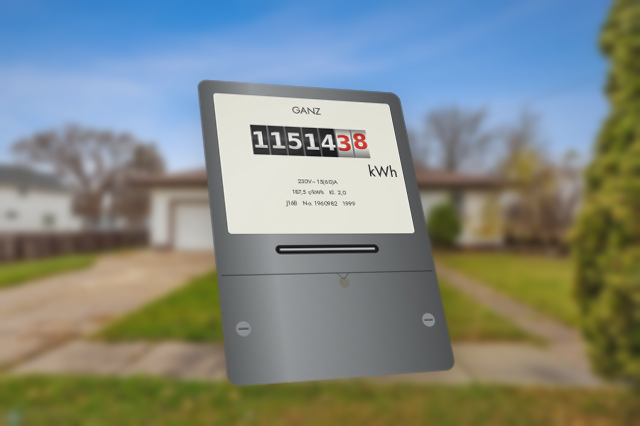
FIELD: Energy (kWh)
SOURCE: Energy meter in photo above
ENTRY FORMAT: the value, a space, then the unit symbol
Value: 11514.38 kWh
